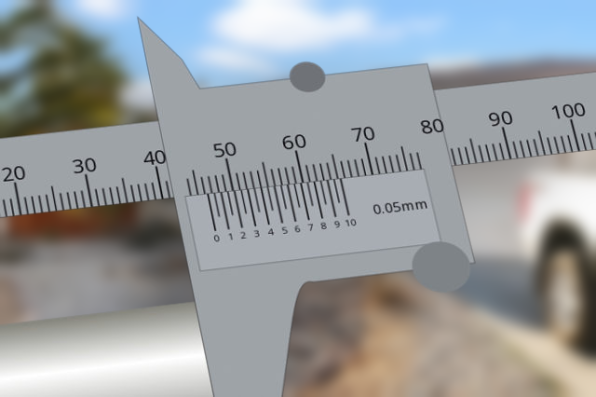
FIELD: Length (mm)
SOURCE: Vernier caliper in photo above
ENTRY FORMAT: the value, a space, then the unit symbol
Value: 46.4 mm
